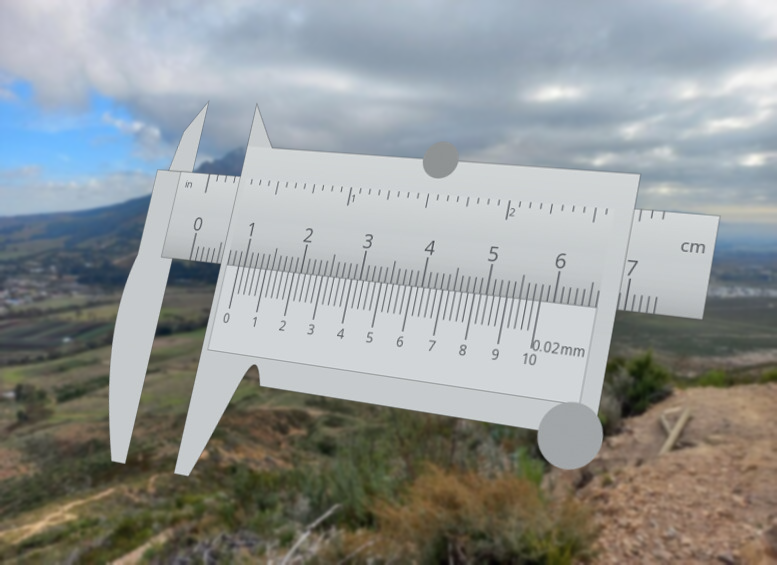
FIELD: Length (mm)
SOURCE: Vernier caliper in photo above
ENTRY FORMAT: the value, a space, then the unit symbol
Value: 9.0 mm
